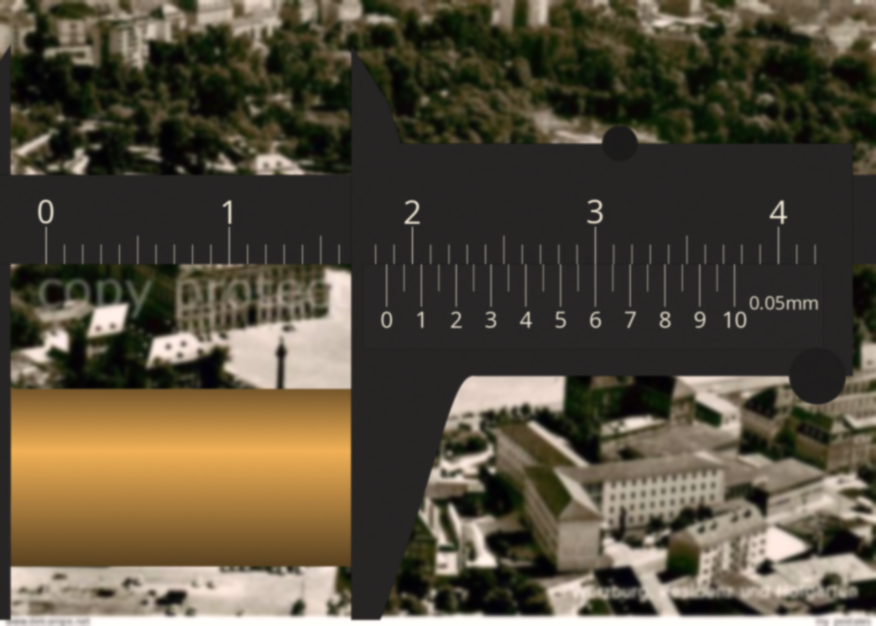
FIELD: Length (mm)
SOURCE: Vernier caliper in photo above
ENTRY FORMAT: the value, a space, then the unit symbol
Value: 18.6 mm
